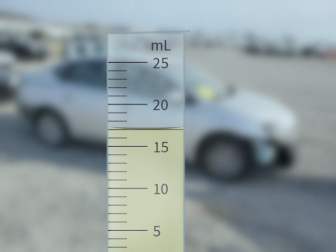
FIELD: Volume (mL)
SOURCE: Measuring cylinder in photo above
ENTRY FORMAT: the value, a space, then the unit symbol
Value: 17 mL
